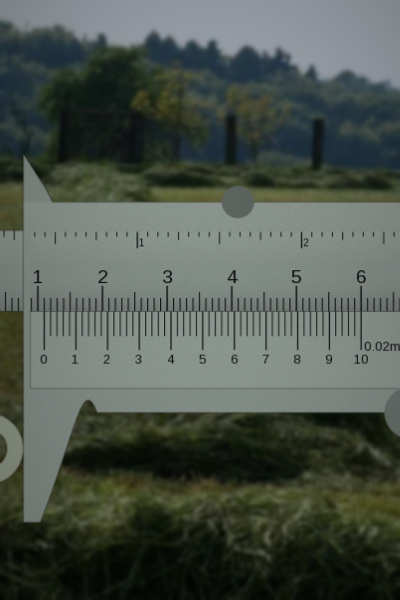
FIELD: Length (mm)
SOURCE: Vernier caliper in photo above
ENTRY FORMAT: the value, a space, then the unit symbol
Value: 11.0 mm
